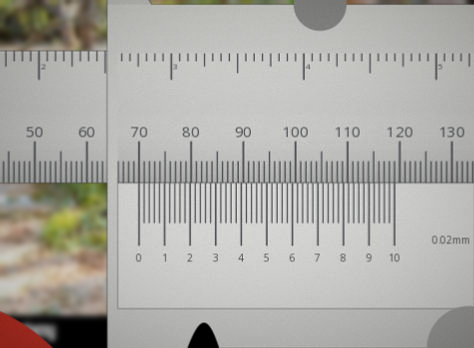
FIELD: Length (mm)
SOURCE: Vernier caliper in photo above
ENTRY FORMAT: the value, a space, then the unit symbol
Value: 70.0 mm
